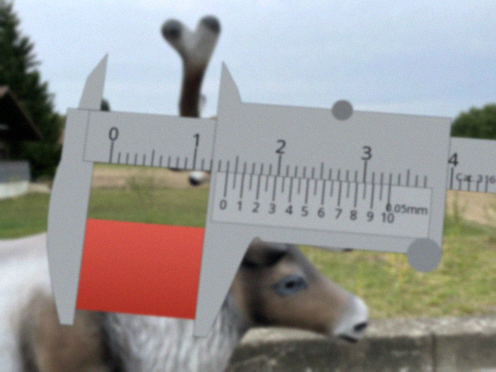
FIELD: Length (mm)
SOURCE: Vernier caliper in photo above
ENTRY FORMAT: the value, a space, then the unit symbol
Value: 14.0 mm
